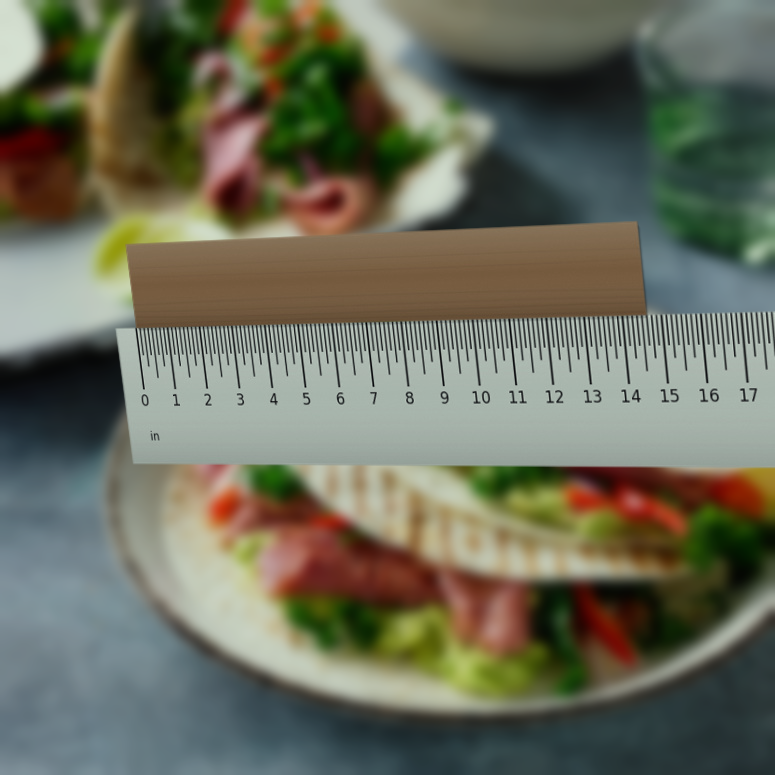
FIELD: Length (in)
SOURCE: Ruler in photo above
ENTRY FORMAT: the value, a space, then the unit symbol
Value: 14.625 in
